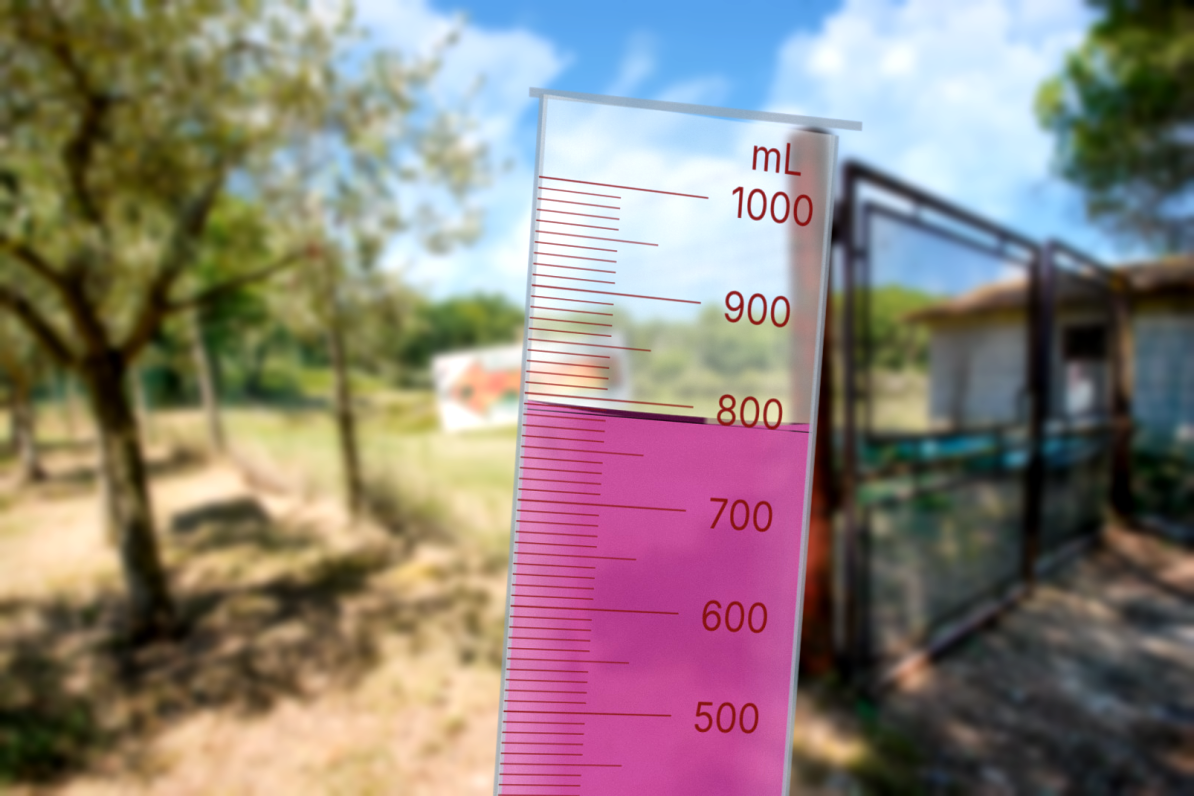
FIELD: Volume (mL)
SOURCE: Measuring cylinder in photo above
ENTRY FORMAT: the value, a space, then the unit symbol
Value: 785 mL
